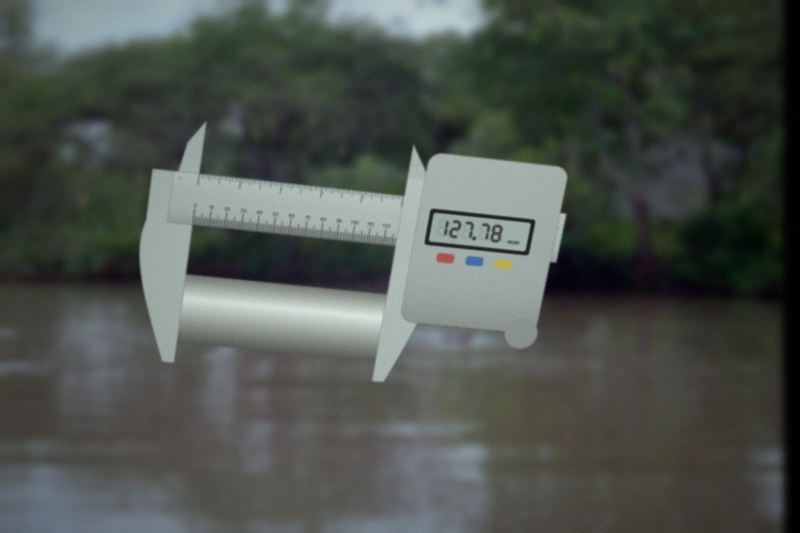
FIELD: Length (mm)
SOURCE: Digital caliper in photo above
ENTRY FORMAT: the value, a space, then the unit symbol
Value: 127.78 mm
